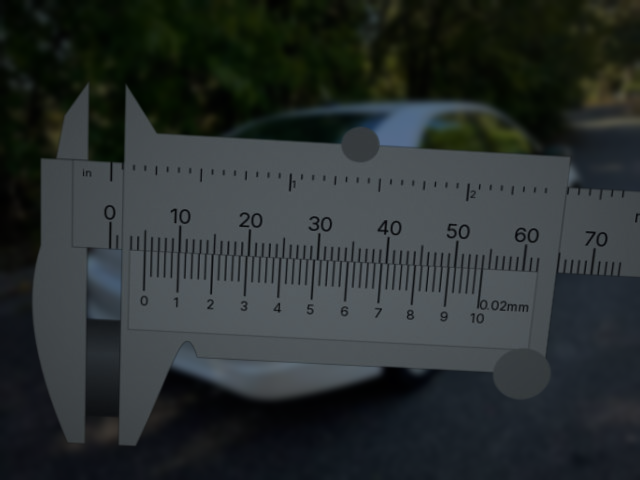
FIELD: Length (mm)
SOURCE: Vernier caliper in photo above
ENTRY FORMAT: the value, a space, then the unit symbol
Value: 5.0 mm
